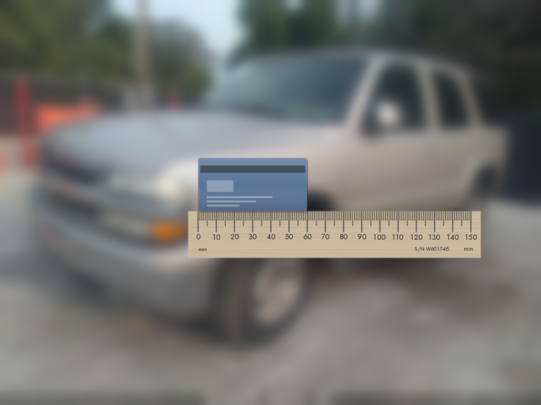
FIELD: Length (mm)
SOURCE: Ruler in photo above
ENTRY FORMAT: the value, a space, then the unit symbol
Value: 60 mm
